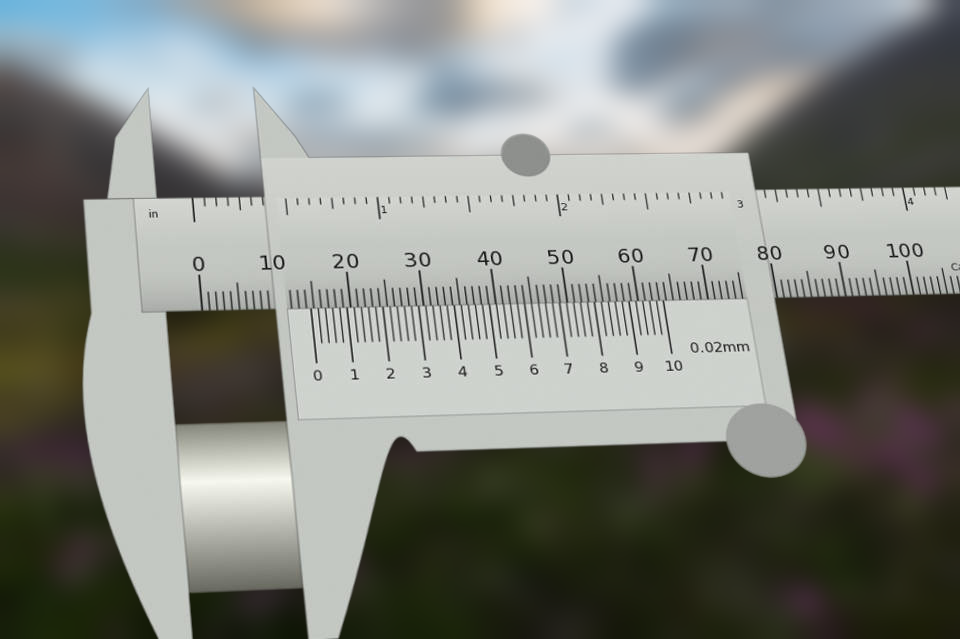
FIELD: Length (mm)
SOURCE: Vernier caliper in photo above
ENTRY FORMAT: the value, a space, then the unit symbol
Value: 14.6 mm
